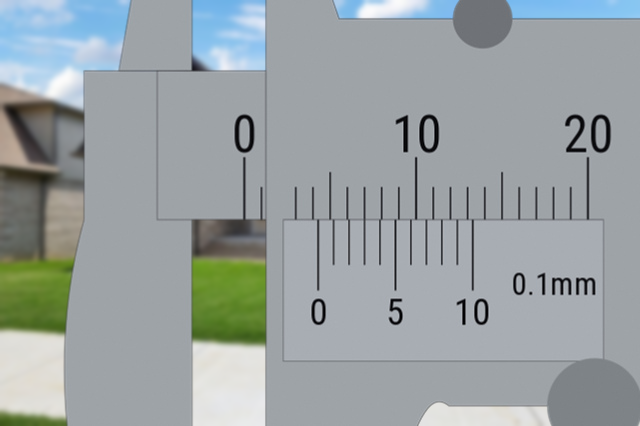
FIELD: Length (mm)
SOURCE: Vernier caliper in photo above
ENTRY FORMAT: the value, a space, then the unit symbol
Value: 4.3 mm
